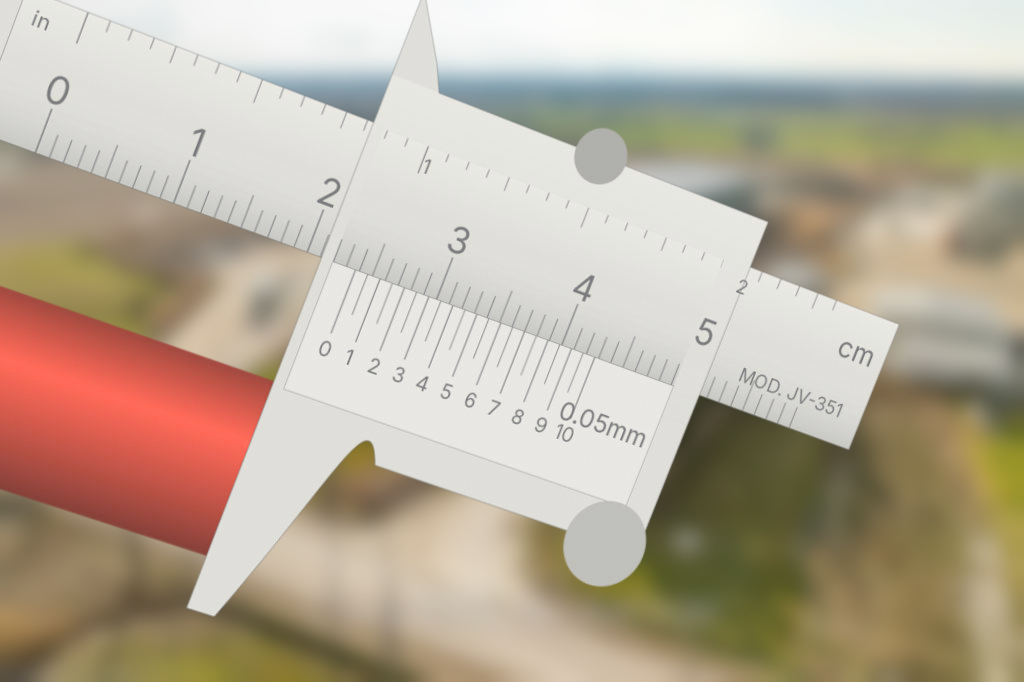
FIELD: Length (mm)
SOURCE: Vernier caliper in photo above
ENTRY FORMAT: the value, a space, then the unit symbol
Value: 23.7 mm
